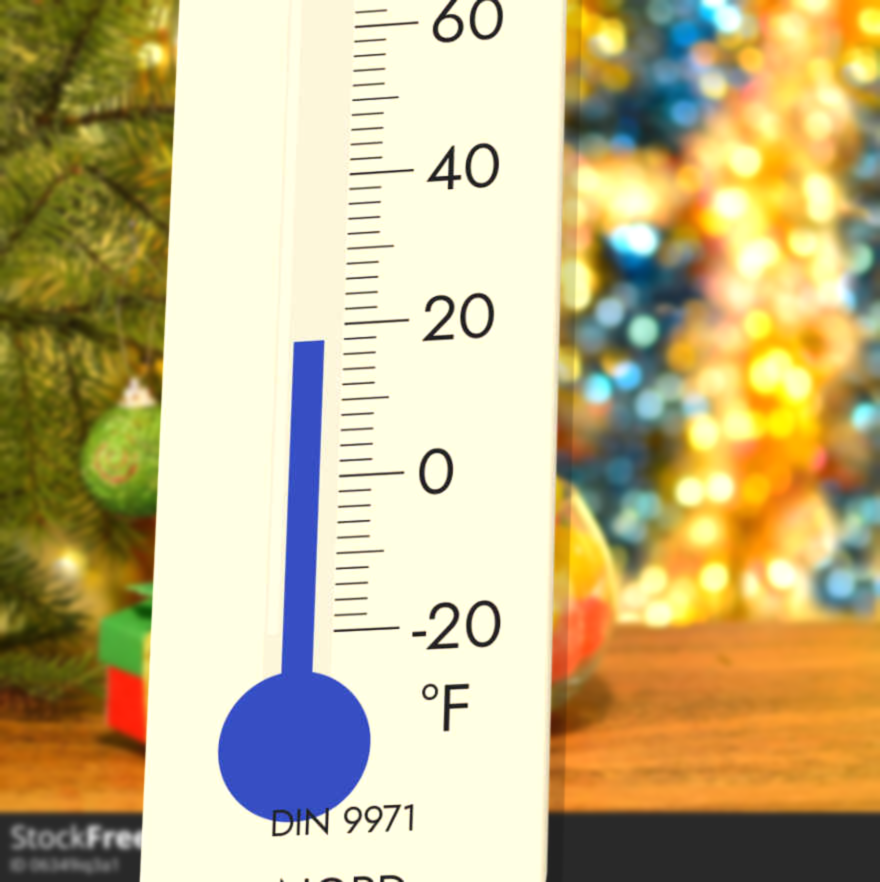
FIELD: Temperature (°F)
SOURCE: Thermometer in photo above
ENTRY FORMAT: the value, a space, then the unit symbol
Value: 18 °F
